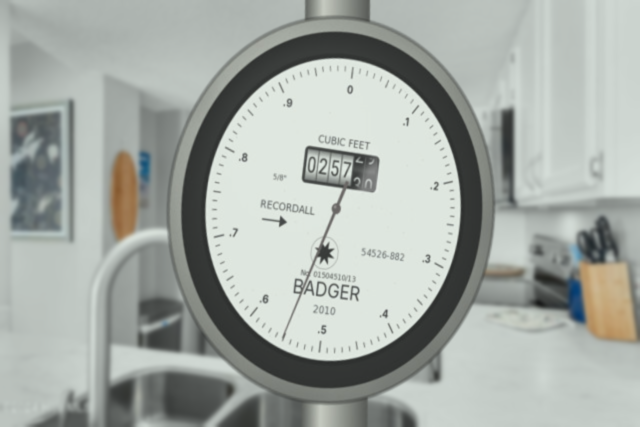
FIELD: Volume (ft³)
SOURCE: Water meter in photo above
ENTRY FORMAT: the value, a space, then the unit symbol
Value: 25729.55 ft³
